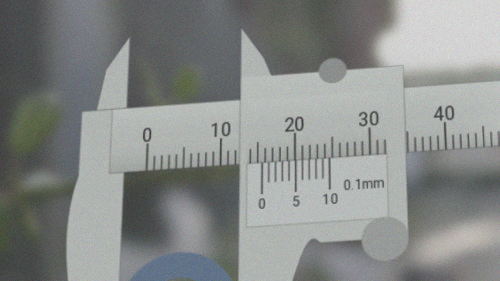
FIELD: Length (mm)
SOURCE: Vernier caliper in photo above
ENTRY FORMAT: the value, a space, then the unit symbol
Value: 15.6 mm
